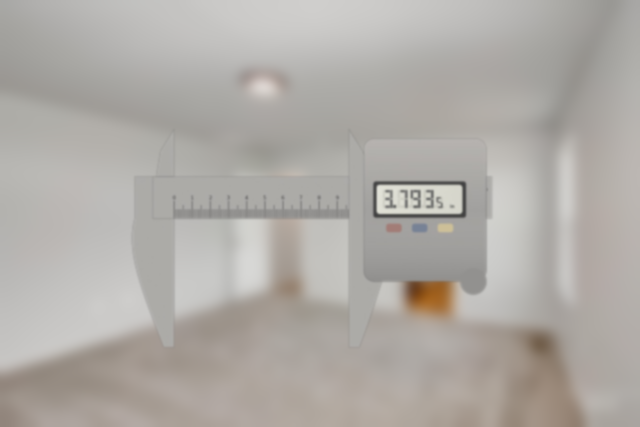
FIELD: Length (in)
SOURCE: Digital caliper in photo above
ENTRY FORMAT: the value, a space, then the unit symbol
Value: 3.7935 in
